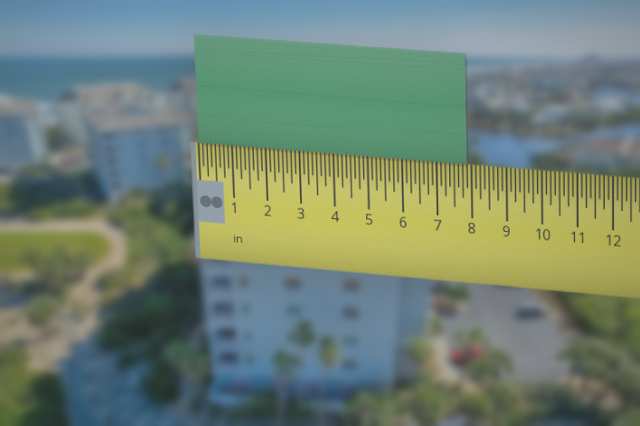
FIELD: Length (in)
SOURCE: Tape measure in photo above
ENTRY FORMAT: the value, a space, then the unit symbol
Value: 7.875 in
